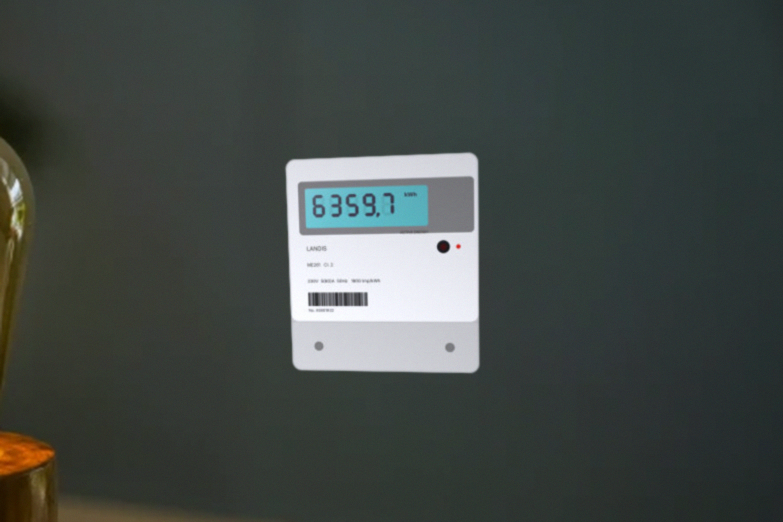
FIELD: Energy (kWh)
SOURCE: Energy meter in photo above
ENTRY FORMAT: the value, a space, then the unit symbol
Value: 6359.7 kWh
